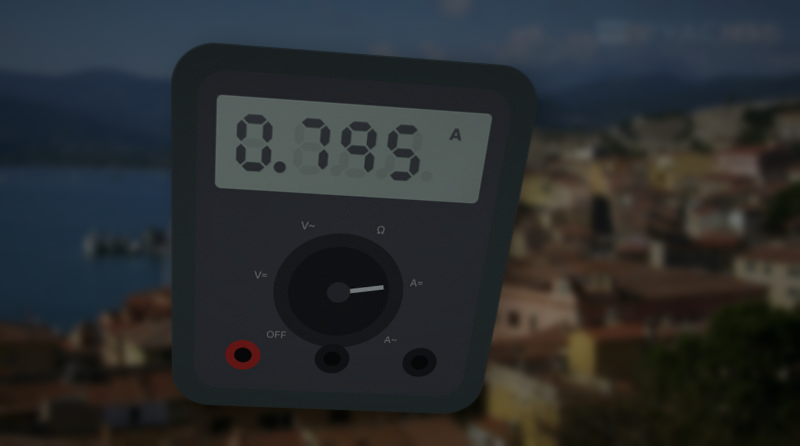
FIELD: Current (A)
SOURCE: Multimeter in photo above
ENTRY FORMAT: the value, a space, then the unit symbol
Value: 0.795 A
